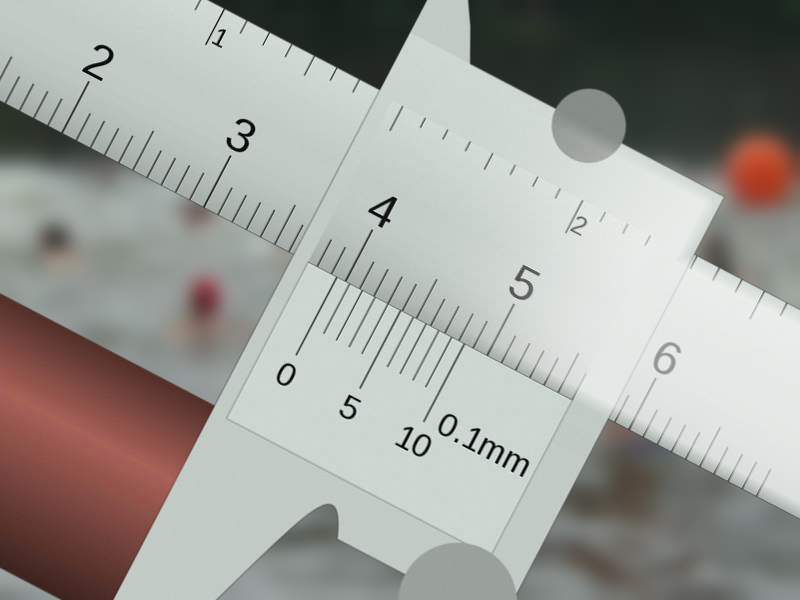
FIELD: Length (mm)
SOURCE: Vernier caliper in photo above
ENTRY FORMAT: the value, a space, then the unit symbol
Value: 39.4 mm
